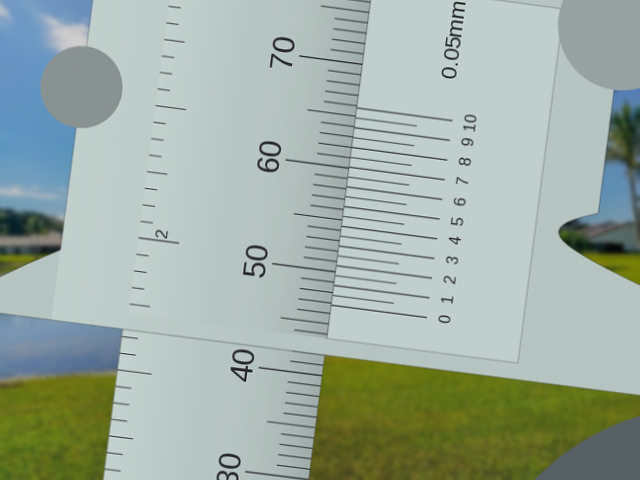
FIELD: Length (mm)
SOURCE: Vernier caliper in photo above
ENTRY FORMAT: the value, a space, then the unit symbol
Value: 46.8 mm
